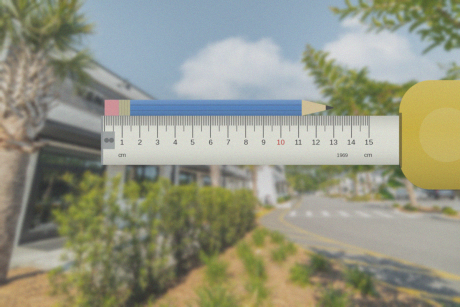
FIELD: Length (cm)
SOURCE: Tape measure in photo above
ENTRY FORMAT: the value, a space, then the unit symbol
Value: 13 cm
